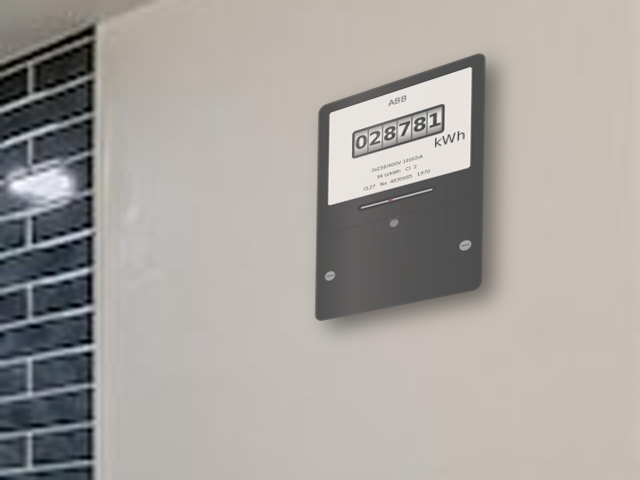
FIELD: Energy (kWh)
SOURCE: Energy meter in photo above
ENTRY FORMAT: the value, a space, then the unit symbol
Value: 28781 kWh
